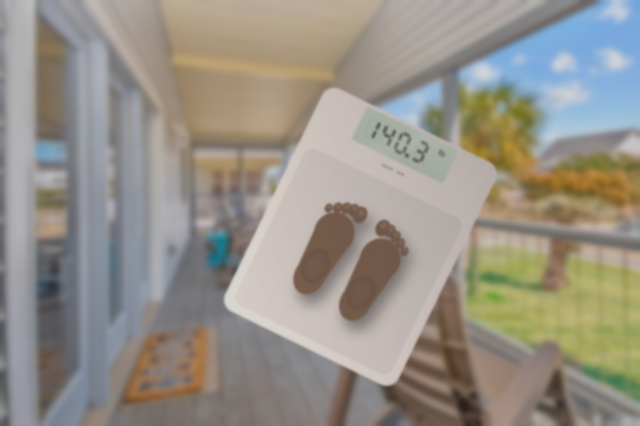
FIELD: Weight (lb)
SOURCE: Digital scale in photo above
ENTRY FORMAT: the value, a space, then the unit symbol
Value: 140.3 lb
